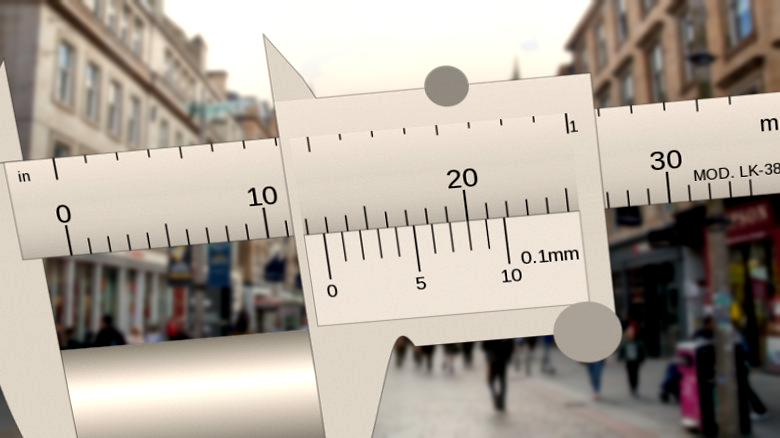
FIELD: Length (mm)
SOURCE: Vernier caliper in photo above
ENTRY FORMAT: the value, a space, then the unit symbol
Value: 12.8 mm
